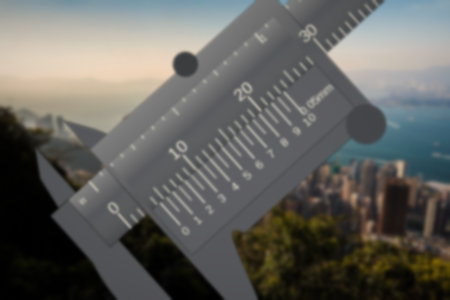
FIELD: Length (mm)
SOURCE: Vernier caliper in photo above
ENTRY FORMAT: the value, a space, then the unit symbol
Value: 4.4 mm
